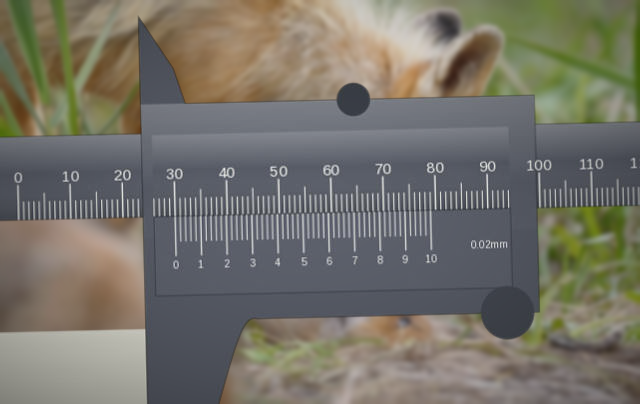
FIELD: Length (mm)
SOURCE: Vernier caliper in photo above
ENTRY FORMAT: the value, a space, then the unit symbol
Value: 30.0 mm
